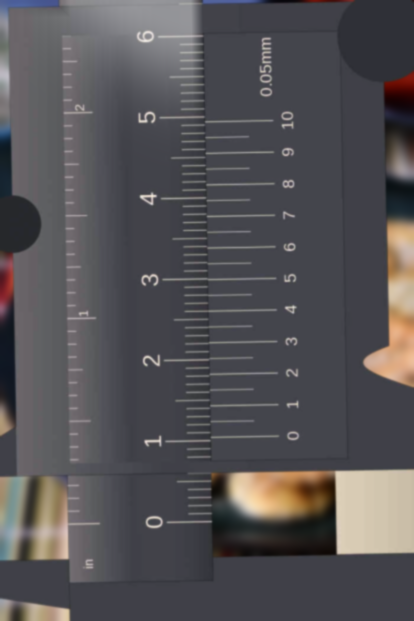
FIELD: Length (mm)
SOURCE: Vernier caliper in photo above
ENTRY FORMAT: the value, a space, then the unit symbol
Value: 10.4 mm
